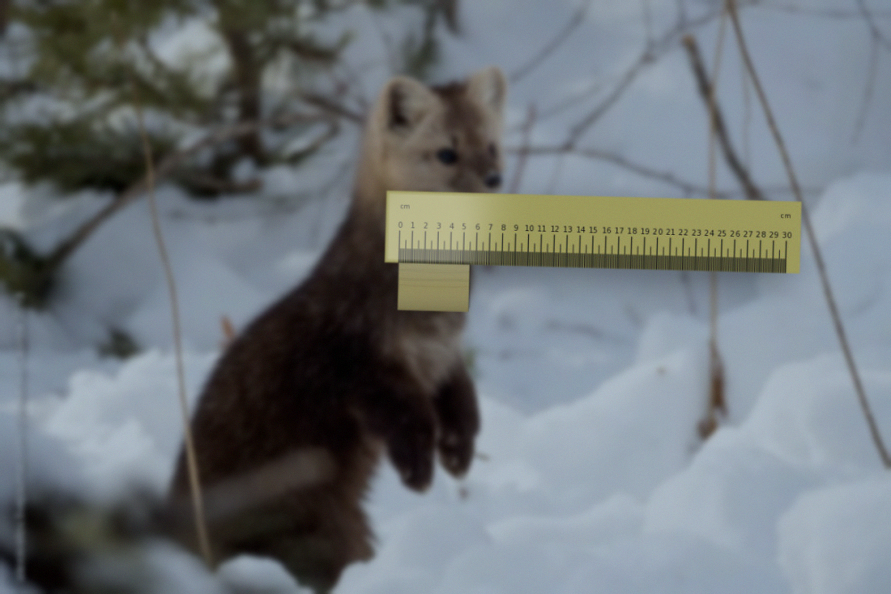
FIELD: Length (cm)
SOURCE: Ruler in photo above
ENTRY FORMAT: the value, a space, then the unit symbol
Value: 5.5 cm
